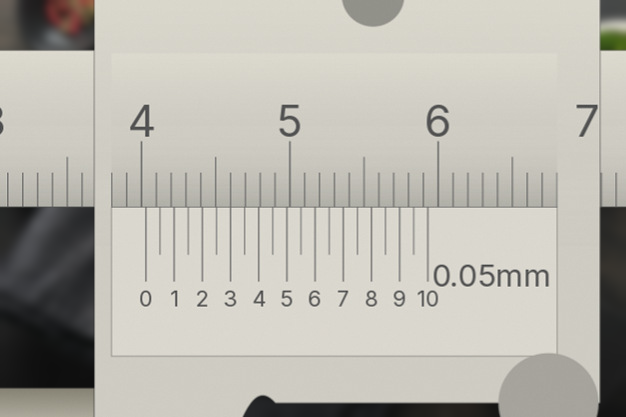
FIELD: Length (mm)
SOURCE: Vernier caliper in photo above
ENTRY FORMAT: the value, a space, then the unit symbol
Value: 40.3 mm
